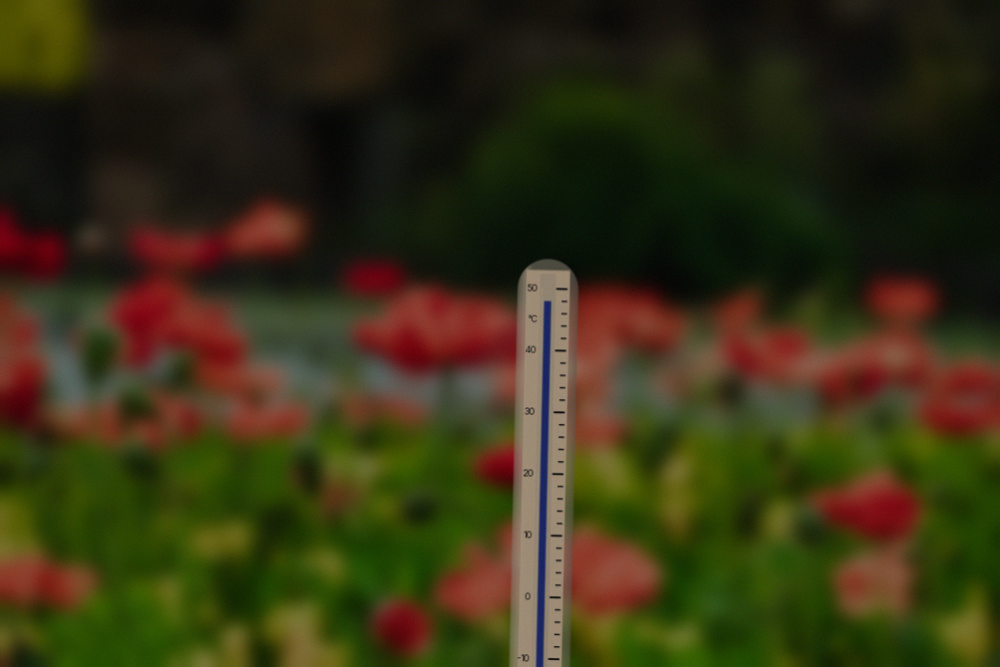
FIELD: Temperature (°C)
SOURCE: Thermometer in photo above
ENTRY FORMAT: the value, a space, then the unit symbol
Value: 48 °C
